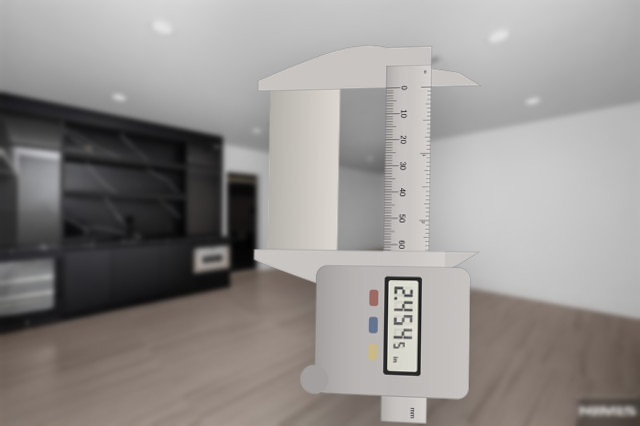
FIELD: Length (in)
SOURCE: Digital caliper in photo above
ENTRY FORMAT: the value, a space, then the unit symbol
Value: 2.4545 in
